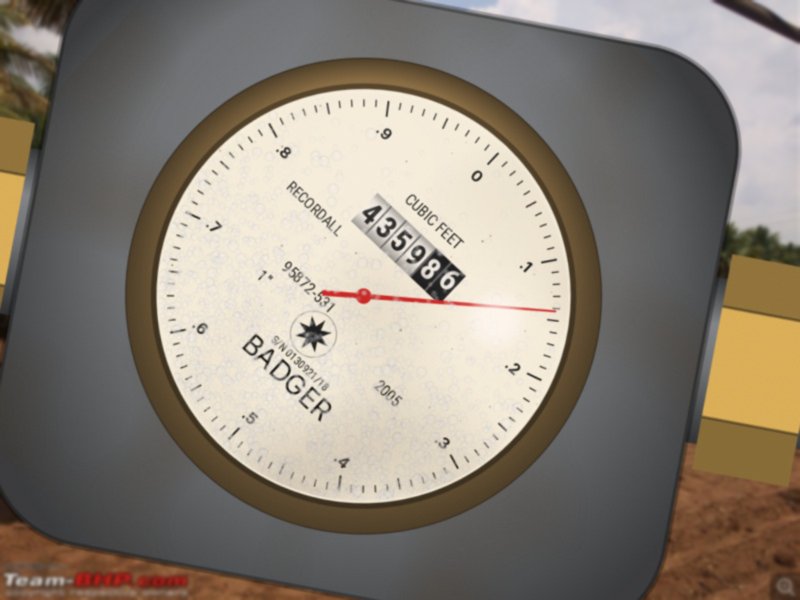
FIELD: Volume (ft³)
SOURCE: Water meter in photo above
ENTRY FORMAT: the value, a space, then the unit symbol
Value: 435986.14 ft³
